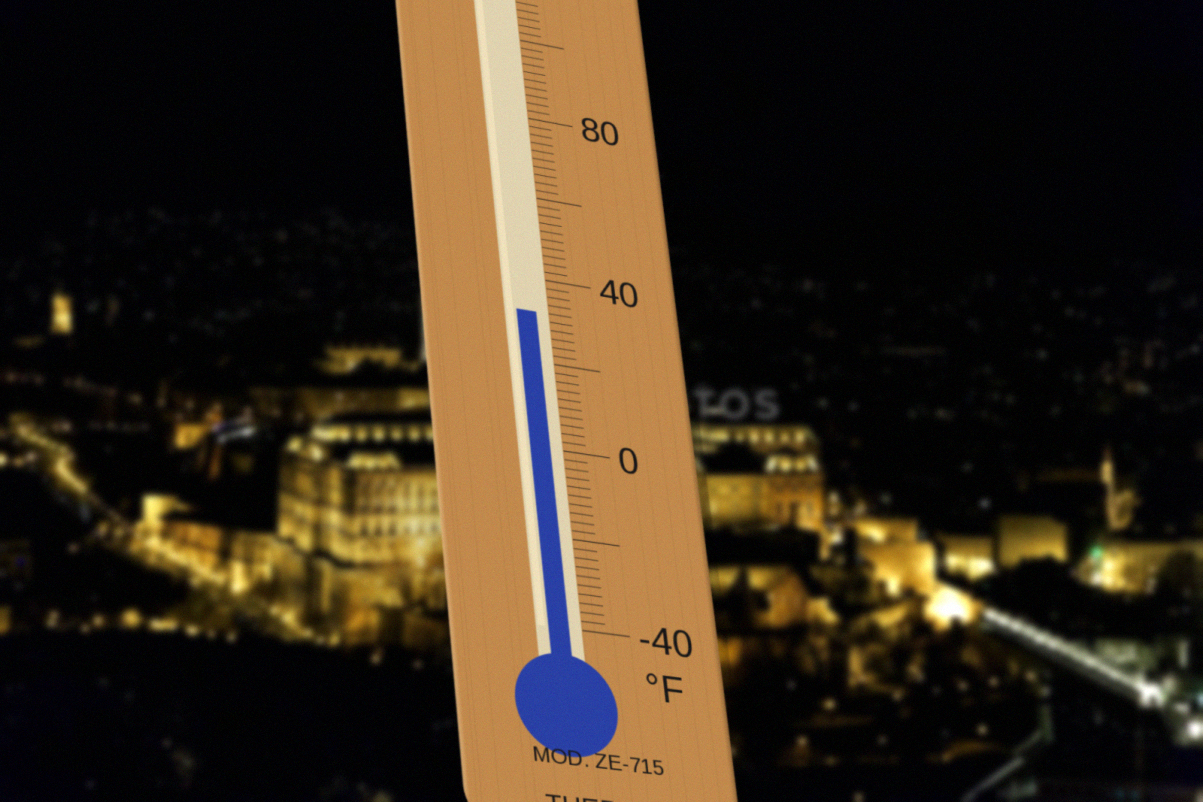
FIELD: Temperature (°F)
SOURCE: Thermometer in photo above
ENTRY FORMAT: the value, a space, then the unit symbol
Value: 32 °F
